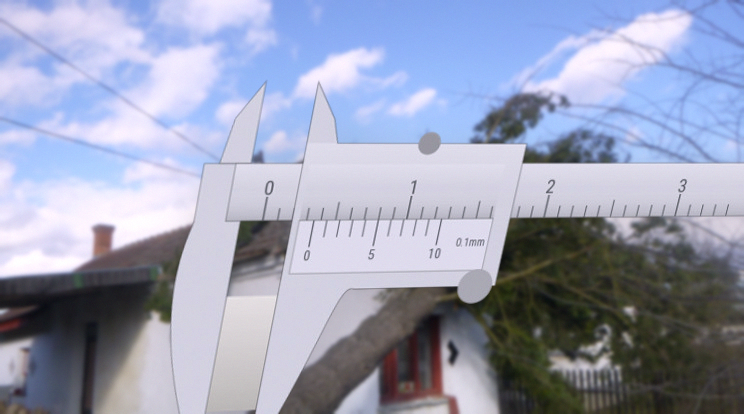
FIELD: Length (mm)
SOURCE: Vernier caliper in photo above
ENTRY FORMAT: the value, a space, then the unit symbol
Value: 3.5 mm
